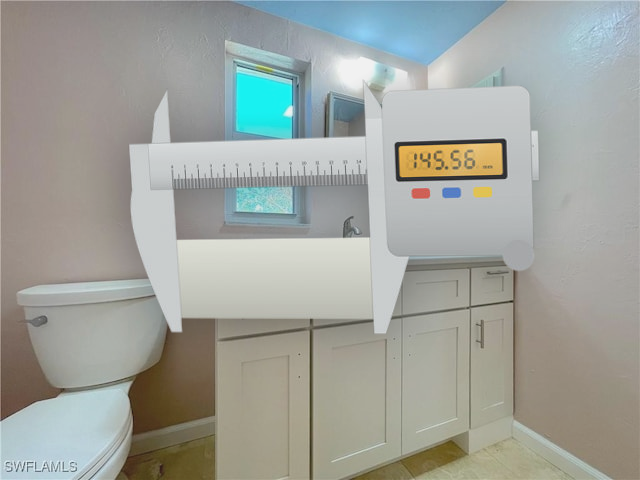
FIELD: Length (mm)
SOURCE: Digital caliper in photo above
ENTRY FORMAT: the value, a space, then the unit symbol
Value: 145.56 mm
